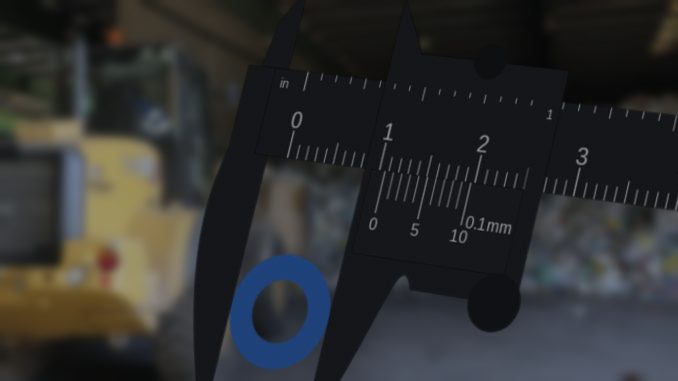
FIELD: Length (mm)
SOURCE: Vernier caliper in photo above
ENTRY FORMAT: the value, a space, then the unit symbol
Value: 10.6 mm
